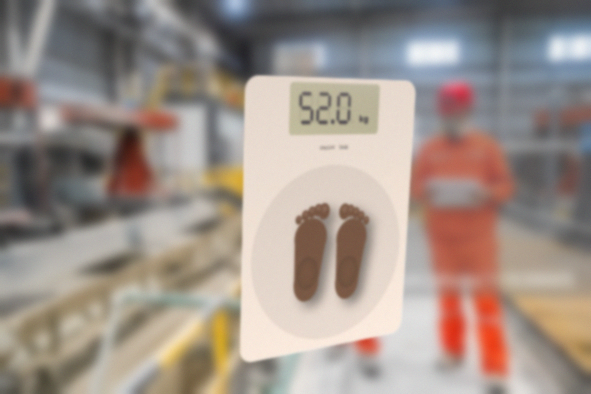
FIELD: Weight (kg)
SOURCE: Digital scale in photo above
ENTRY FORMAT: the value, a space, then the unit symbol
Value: 52.0 kg
